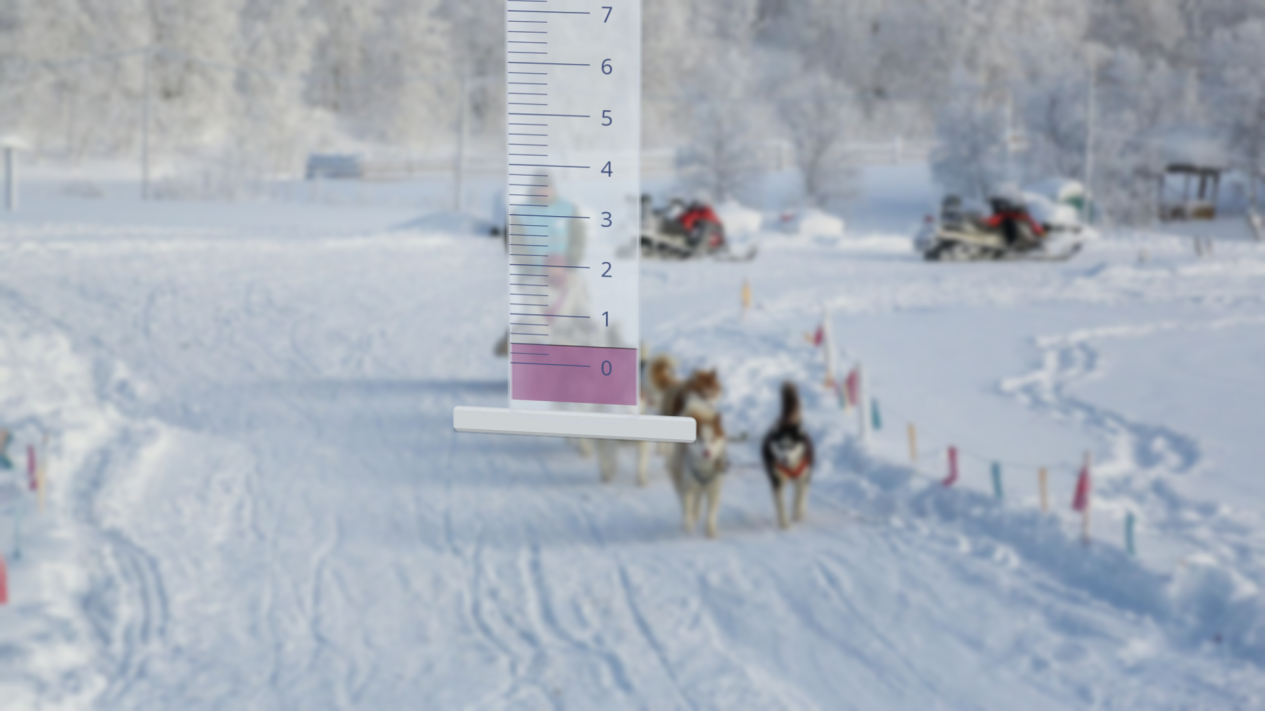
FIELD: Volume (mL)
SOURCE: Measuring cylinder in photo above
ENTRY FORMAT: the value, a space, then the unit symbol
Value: 0.4 mL
